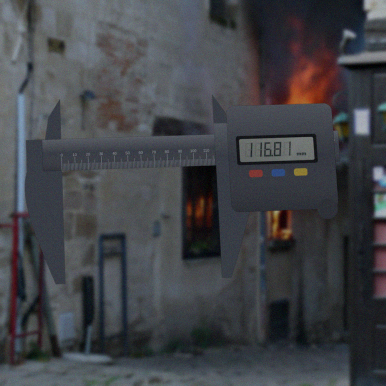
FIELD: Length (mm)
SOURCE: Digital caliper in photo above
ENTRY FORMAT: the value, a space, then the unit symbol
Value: 116.81 mm
